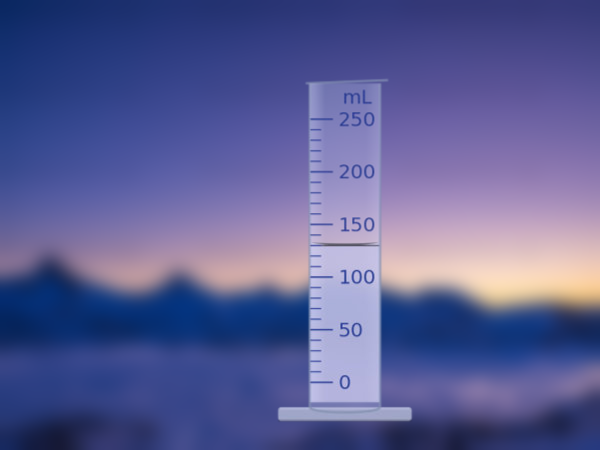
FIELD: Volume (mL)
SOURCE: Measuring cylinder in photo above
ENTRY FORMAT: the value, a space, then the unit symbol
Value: 130 mL
